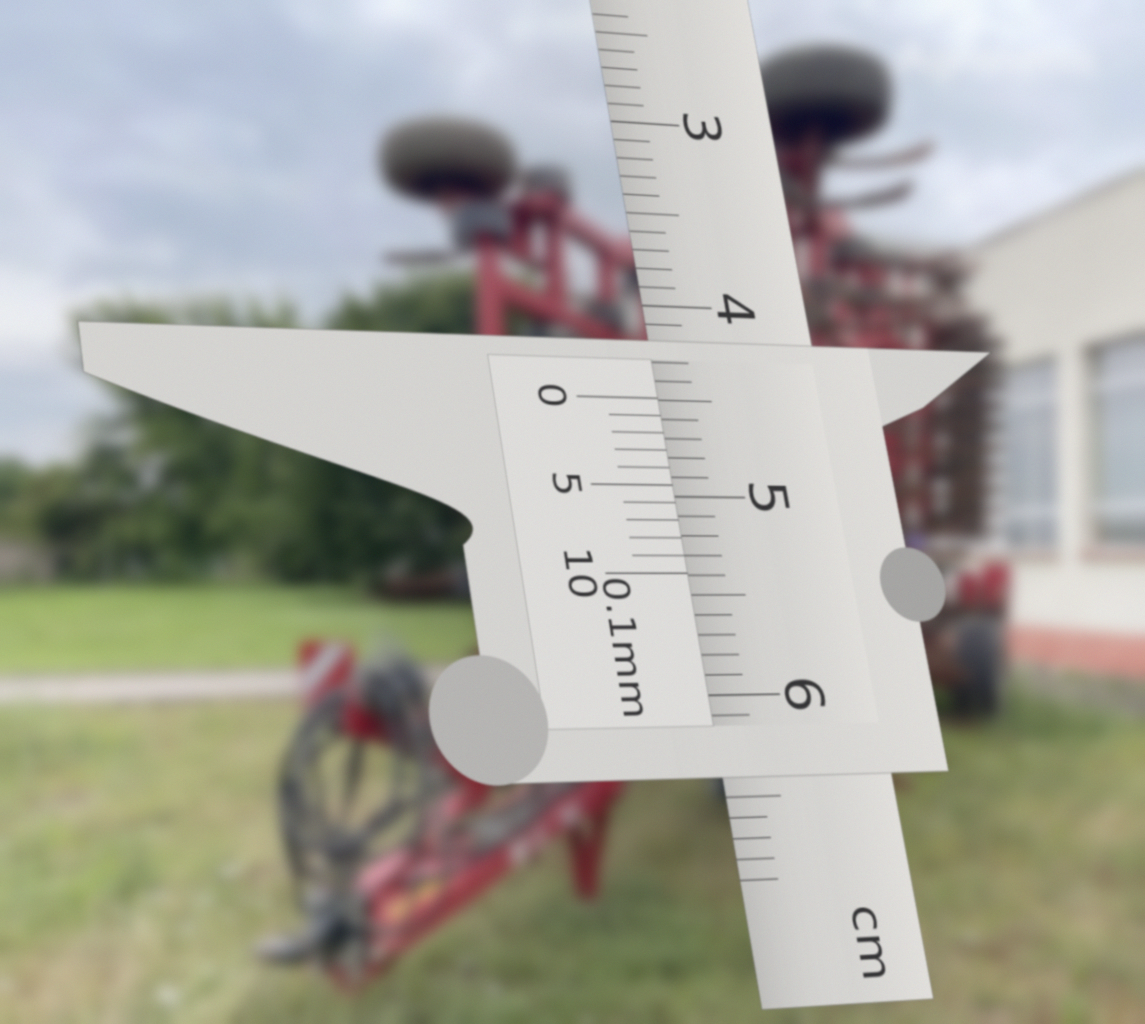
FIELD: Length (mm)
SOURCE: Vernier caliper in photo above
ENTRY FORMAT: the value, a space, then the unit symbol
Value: 44.9 mm
